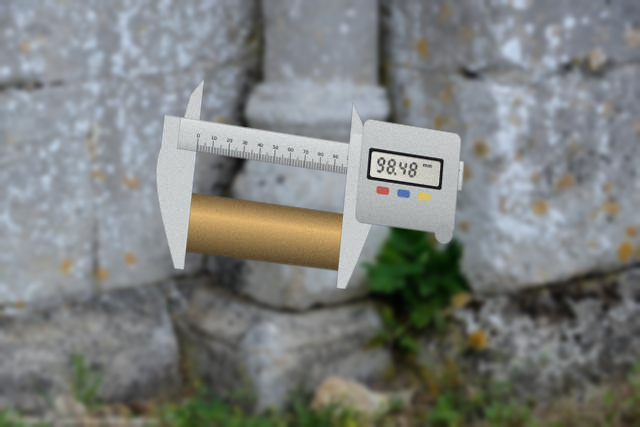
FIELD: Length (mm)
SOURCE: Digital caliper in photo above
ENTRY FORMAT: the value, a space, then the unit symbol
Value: 98.48 mm
